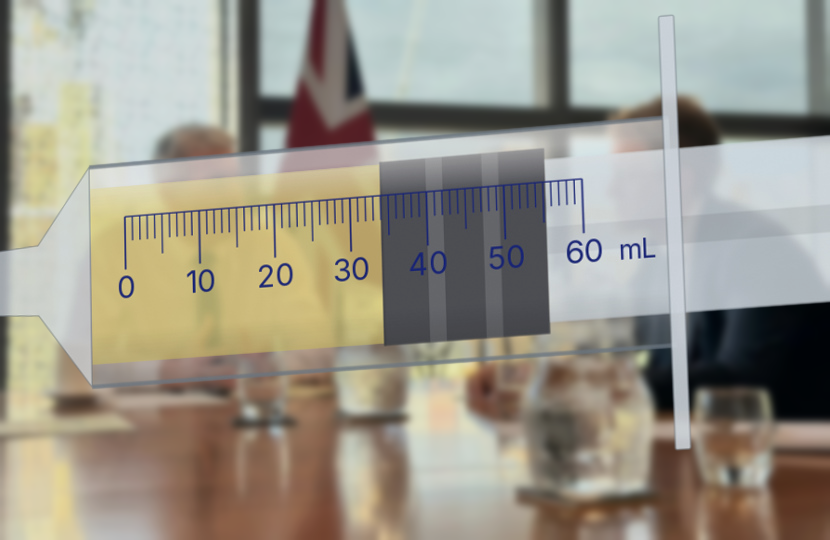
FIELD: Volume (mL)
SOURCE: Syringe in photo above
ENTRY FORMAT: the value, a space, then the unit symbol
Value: 34 mL
